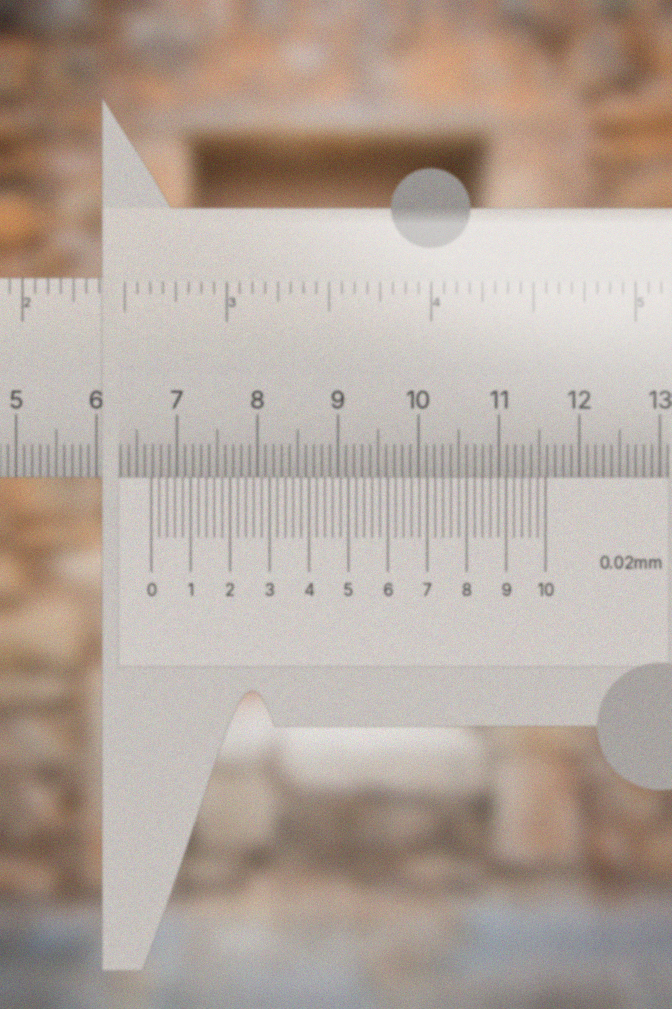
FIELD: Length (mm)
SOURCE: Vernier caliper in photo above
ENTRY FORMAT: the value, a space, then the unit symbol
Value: 66.8 mm
